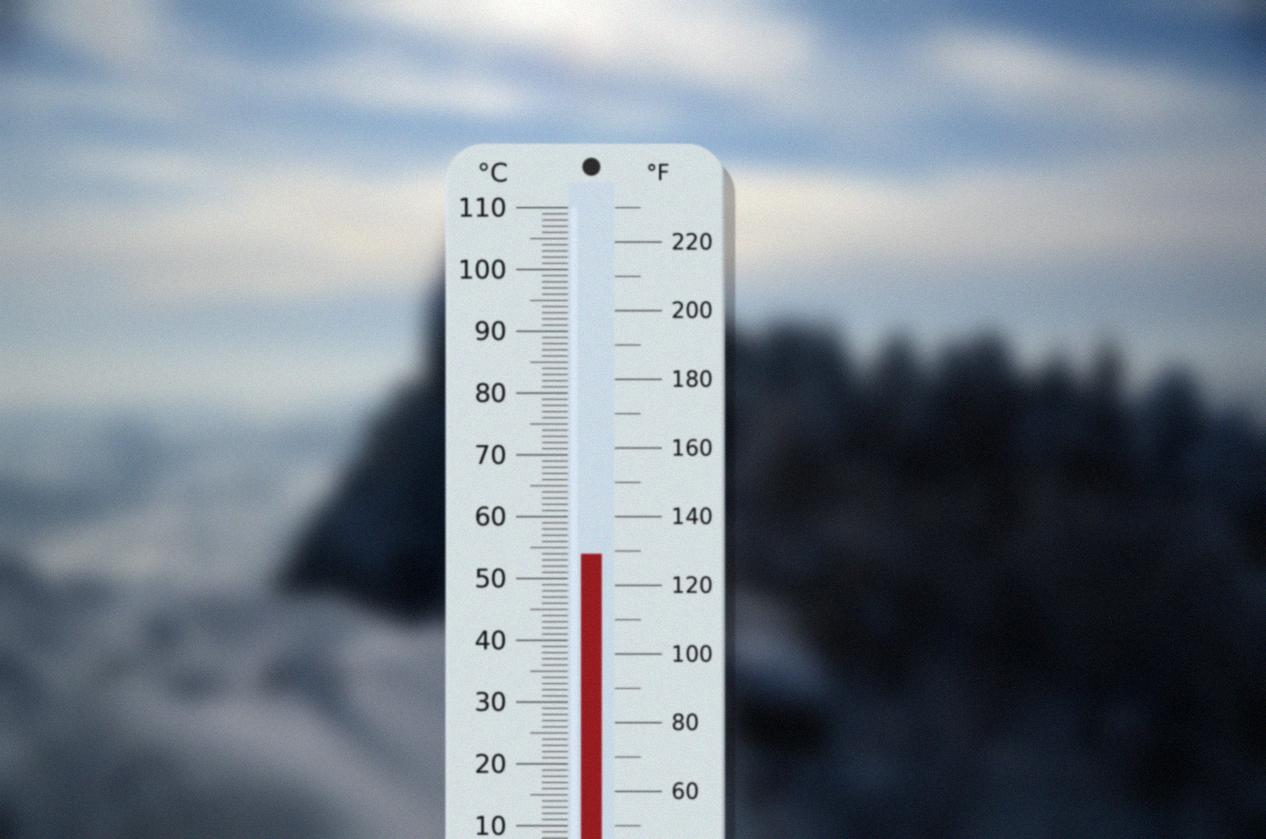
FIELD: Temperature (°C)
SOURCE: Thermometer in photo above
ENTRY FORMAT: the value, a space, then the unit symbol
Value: 54 °C
